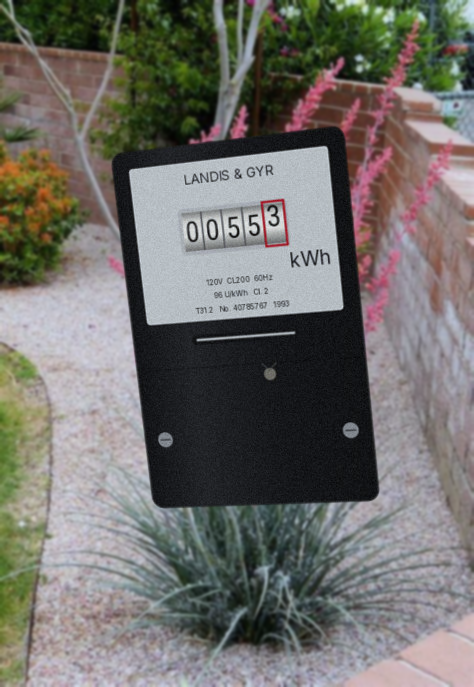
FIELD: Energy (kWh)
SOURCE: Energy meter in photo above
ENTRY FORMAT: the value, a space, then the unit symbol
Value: 55.3 kWh
